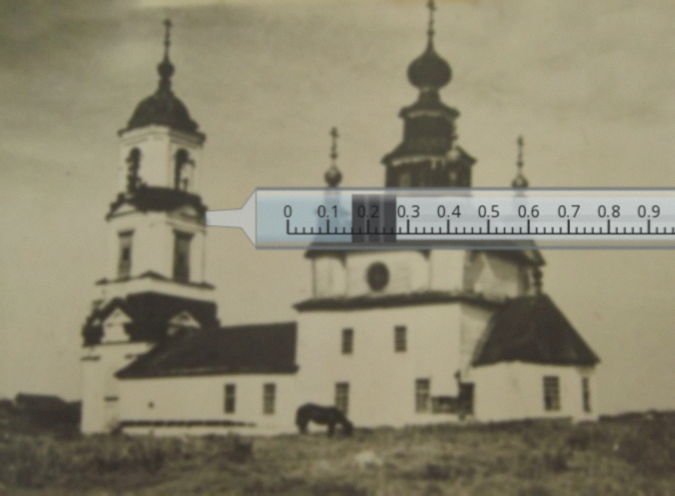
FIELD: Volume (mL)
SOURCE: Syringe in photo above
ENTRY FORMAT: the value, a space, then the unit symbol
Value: 0.16 mL
